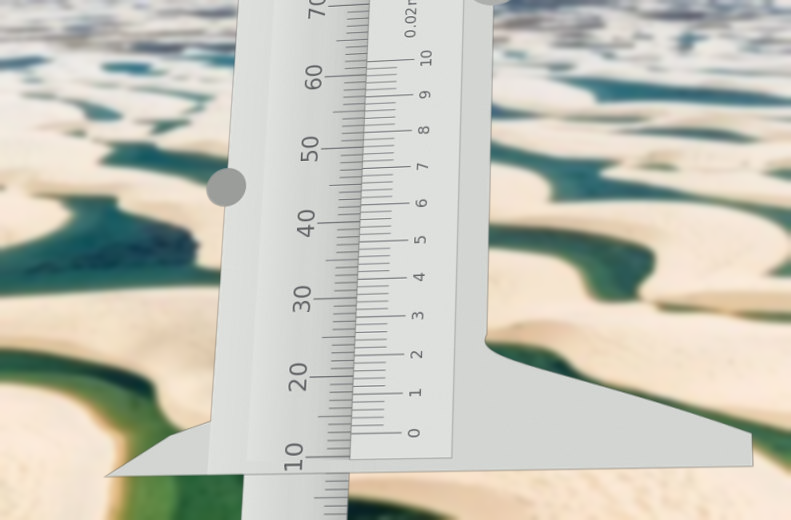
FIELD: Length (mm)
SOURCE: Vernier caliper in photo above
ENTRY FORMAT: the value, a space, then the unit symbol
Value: 12.8 mm
